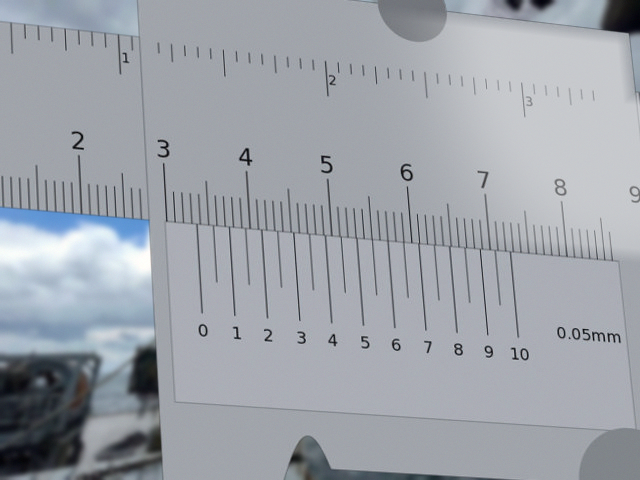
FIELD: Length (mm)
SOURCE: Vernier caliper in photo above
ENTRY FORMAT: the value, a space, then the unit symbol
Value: 33.6 mm
